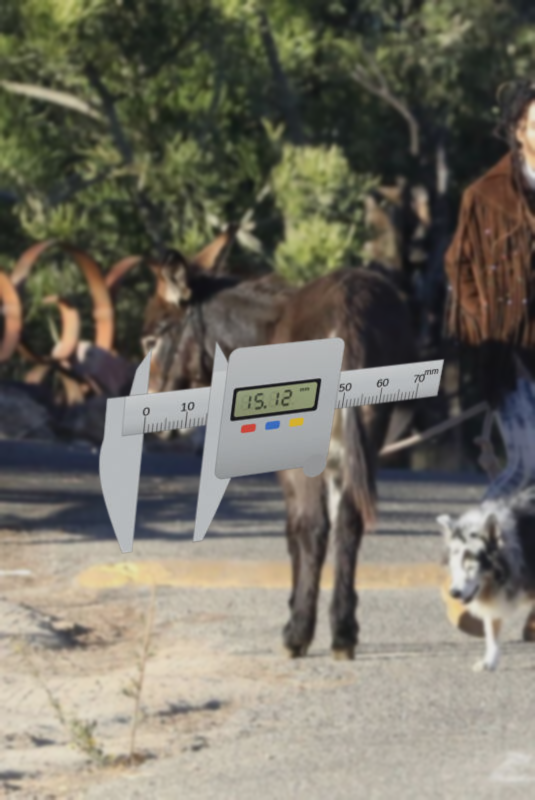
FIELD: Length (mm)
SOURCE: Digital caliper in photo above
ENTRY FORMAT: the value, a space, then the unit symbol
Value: 15.12 mm
